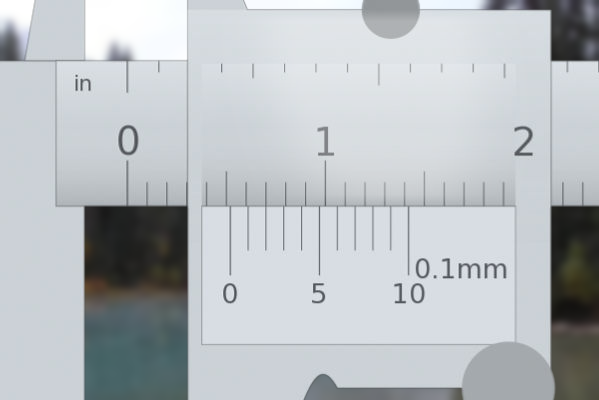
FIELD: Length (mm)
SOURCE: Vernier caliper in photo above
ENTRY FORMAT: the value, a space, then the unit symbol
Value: 5.2 mm
